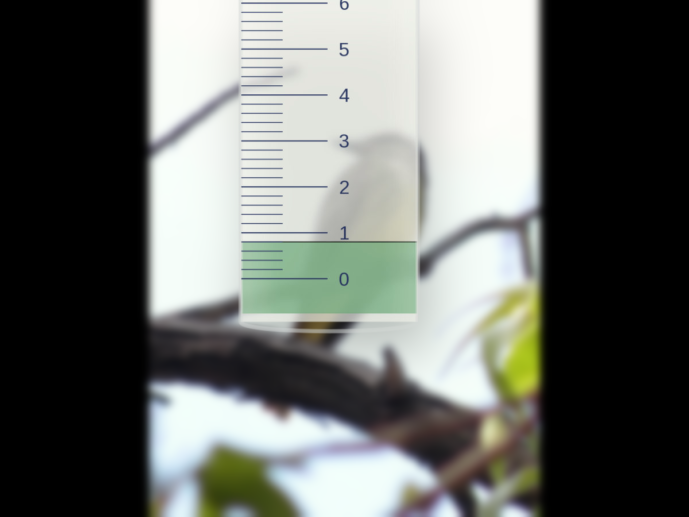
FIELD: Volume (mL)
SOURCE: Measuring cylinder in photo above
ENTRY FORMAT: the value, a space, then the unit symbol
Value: 0.8 mL
